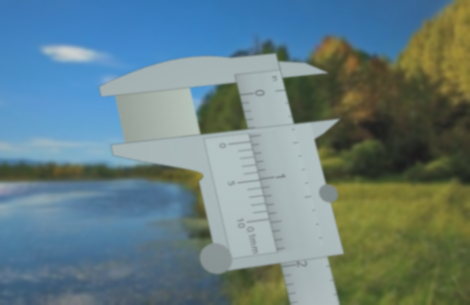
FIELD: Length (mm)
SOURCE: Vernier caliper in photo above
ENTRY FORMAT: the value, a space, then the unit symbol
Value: 5.6 mm
